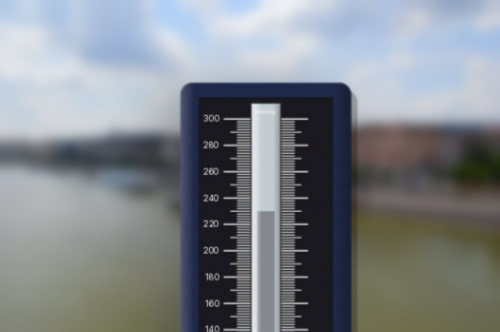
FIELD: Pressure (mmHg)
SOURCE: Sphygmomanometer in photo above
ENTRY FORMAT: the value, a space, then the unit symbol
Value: 230 mmHg
